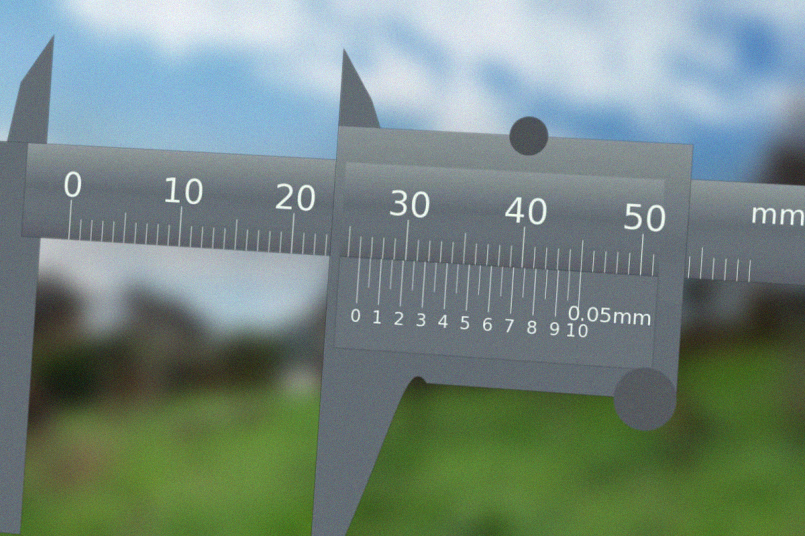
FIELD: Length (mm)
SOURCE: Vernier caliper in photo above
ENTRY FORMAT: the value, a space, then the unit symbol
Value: 26.0 mm
